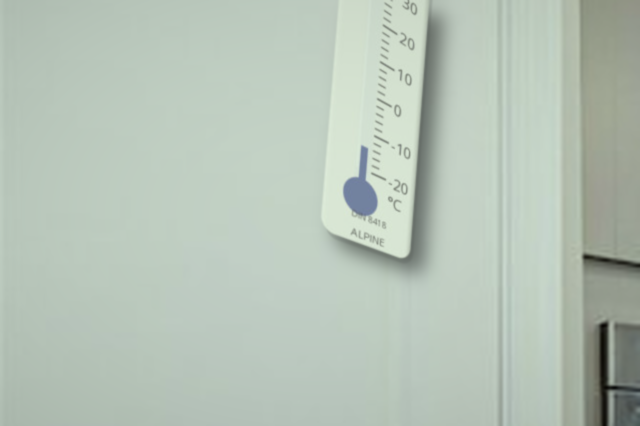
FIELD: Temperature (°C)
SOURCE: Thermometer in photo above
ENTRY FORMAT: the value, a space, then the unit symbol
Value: -14 °C
